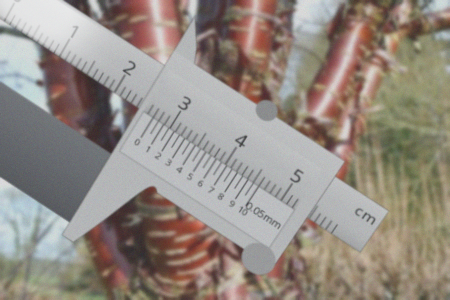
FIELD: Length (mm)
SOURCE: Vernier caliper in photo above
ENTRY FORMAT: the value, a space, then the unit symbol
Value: 27.0 mm
